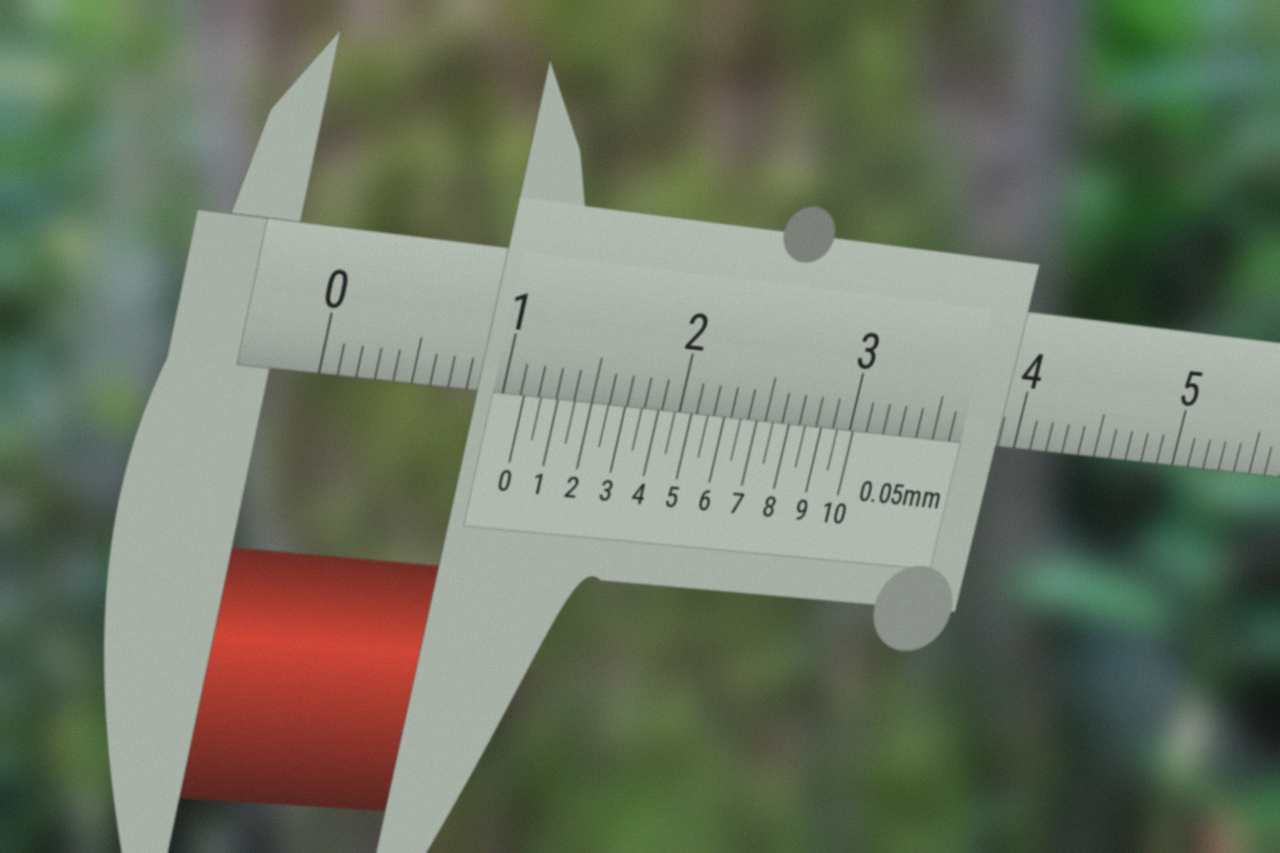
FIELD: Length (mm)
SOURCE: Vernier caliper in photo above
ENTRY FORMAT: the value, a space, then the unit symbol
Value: 11.2 mm
